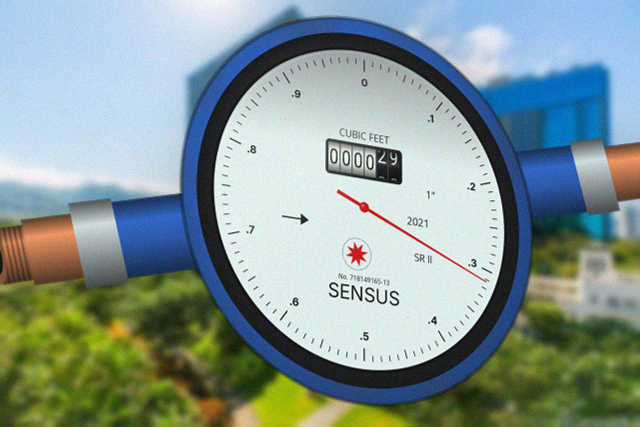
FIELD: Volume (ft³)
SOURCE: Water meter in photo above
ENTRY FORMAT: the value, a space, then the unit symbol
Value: 29.31 ft³
